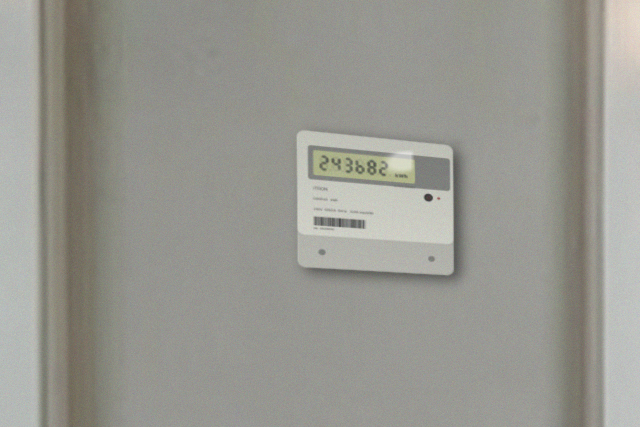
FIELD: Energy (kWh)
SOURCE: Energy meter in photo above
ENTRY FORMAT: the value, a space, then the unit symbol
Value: 243682 kWh
